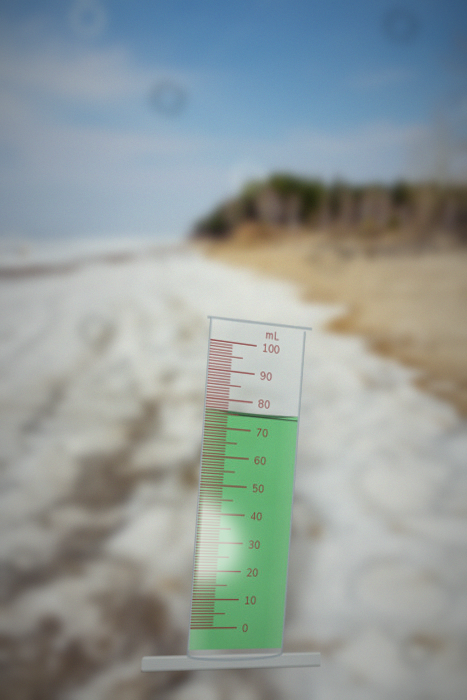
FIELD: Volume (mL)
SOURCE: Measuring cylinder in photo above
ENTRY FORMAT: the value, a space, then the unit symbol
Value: 75 mL
